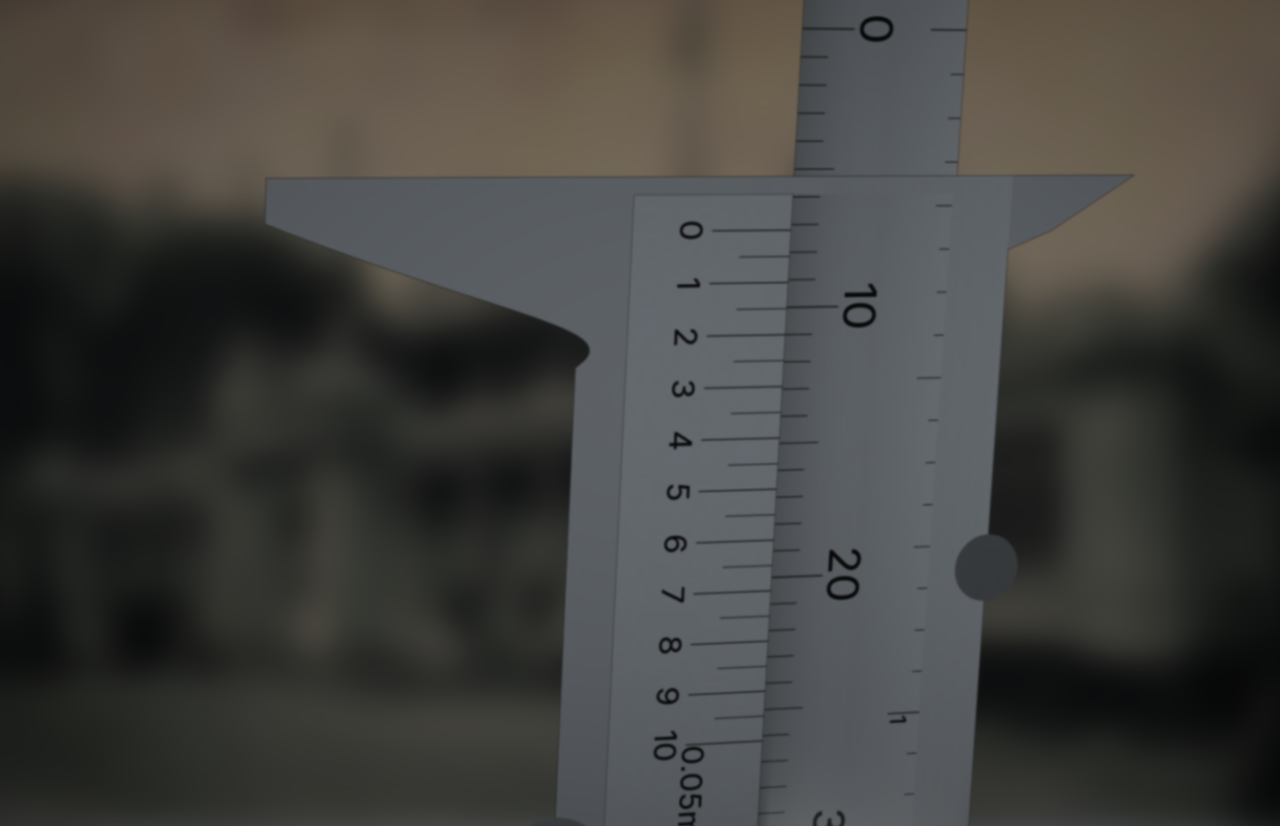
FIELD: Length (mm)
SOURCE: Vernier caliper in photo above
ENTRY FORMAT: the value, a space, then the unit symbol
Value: 7.2 mm
